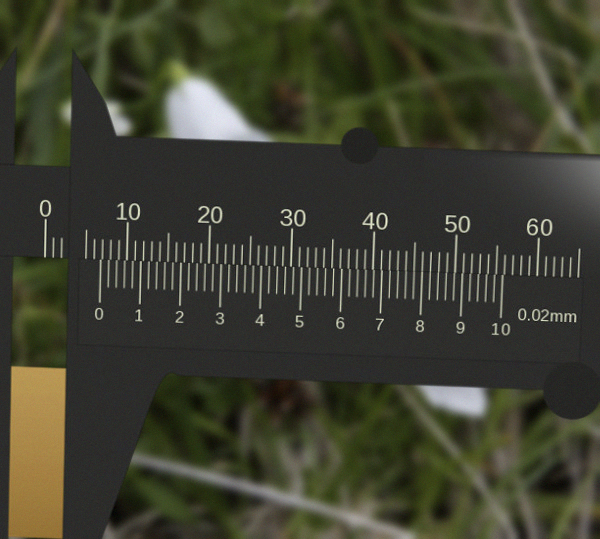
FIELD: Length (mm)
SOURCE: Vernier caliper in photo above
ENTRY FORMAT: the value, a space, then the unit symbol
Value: 6.8 mm
